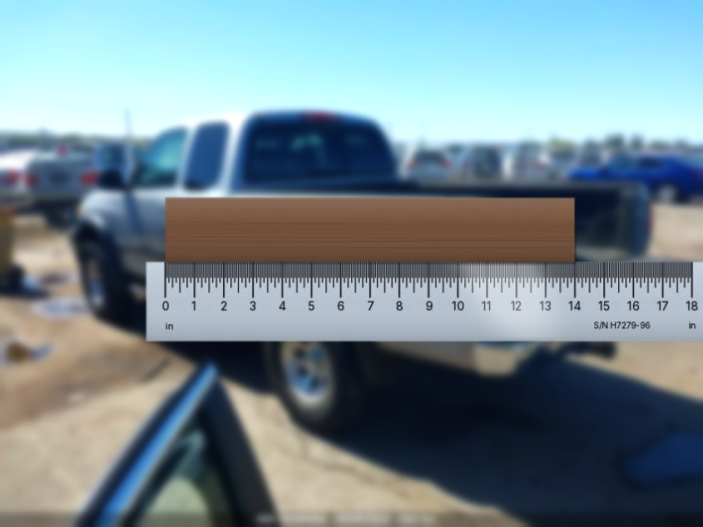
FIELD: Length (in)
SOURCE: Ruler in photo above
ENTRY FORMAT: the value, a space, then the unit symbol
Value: 14 in
